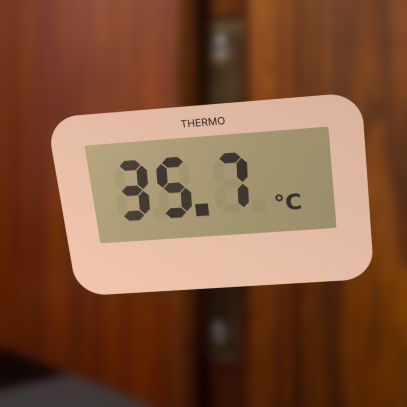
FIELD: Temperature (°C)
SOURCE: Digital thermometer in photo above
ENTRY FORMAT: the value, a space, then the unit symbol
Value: 35.7 °C
